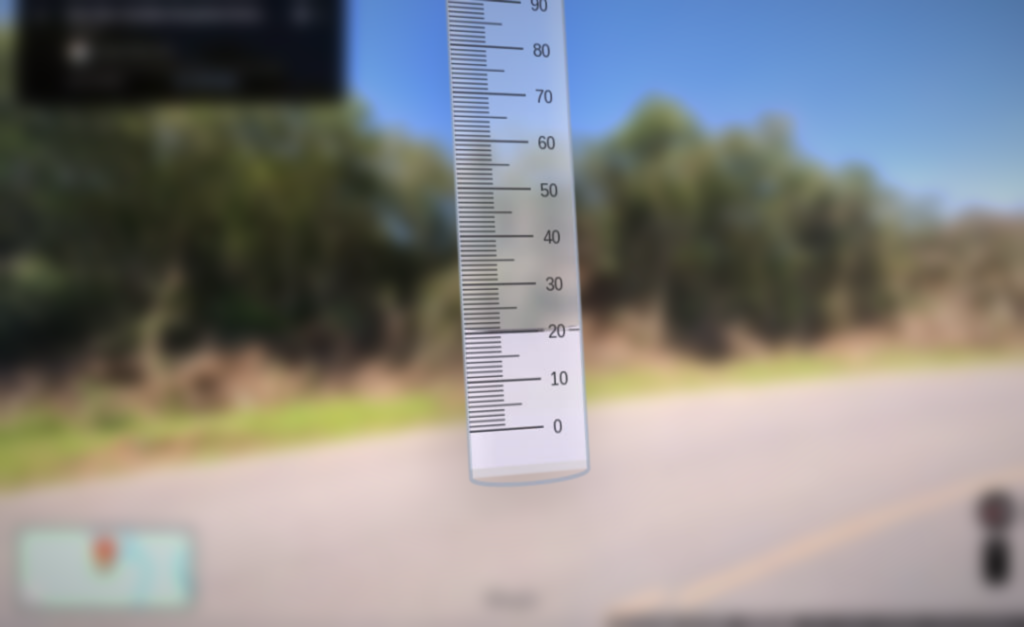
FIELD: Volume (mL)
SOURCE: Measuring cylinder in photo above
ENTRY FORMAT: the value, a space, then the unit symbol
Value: 20 mL
